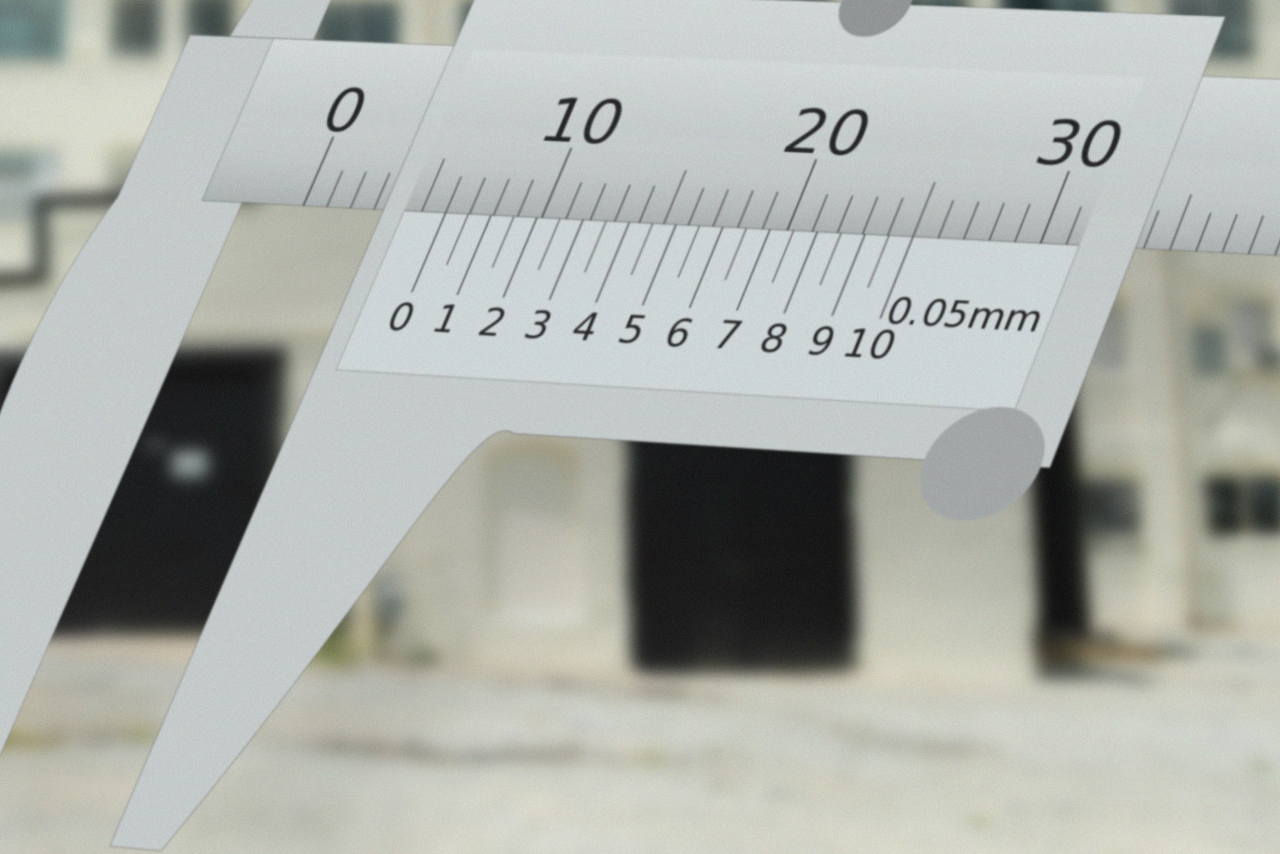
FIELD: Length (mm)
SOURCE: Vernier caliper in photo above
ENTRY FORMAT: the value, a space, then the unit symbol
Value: 6.0 mm
